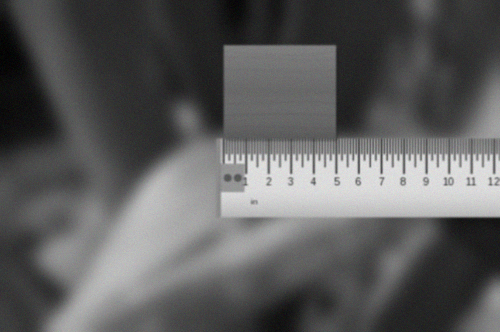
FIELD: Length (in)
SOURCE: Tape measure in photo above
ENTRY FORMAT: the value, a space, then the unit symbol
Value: 5 in
